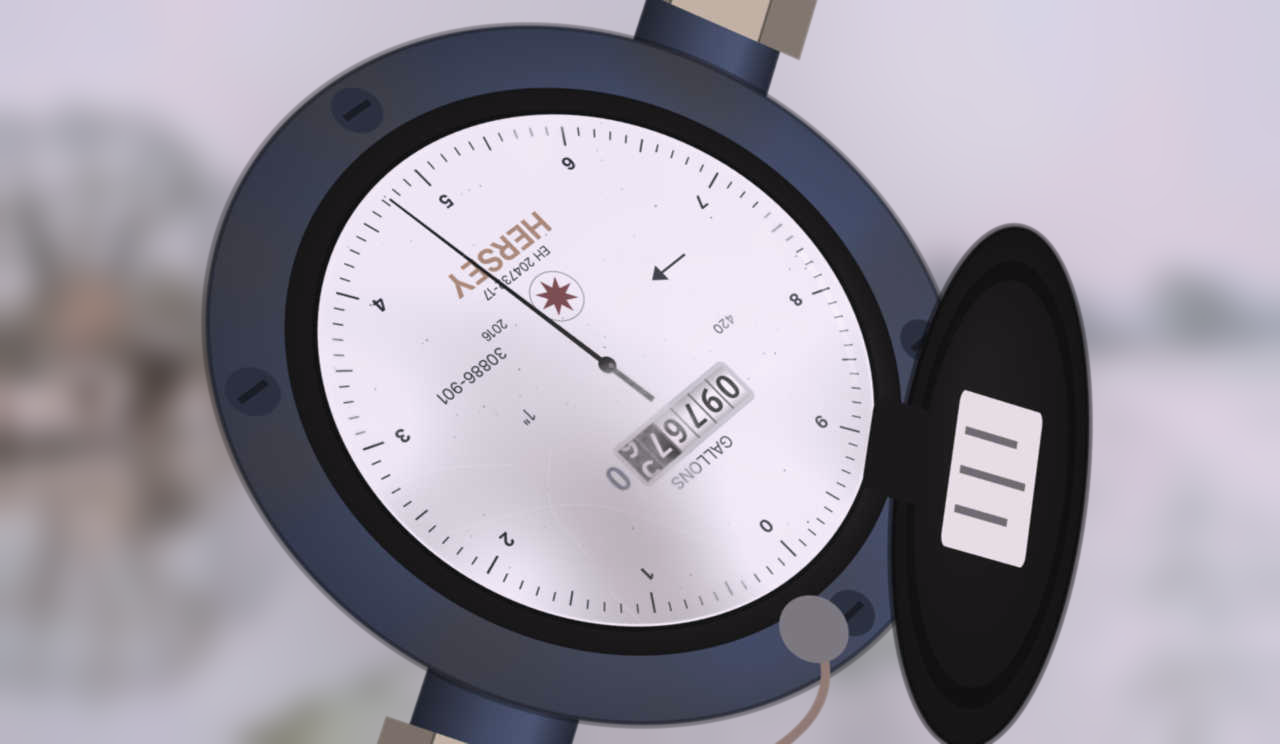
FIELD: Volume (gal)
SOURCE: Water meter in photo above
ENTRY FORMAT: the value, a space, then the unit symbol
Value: 976754.7 gal
